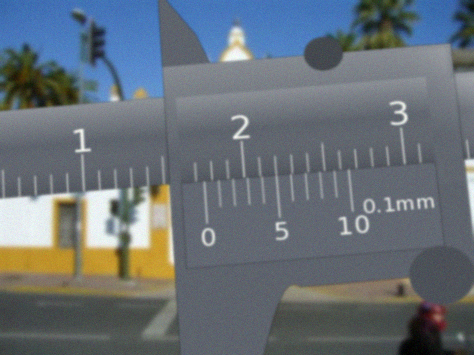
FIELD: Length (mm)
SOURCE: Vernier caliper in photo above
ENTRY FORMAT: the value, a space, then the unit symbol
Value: 17.5 mm
